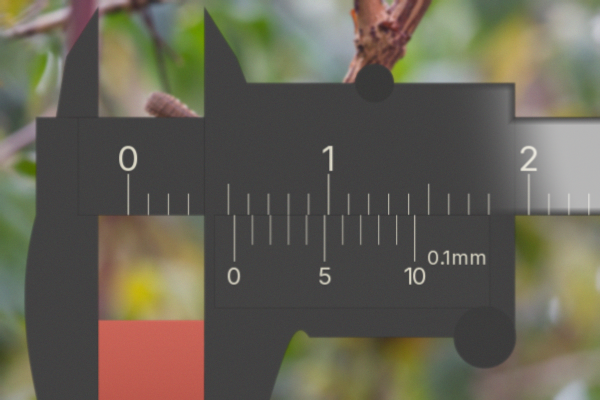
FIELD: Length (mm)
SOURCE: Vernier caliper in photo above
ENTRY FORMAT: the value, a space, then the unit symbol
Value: 5.3 mm
